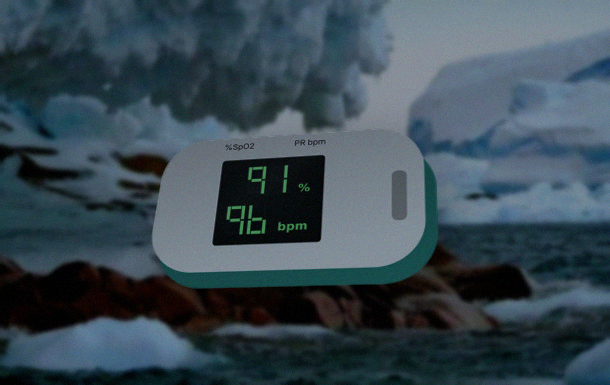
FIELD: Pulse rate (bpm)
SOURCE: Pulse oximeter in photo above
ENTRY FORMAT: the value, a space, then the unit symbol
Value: 96 bpm
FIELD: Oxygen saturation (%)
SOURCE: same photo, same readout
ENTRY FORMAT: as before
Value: 91 %
